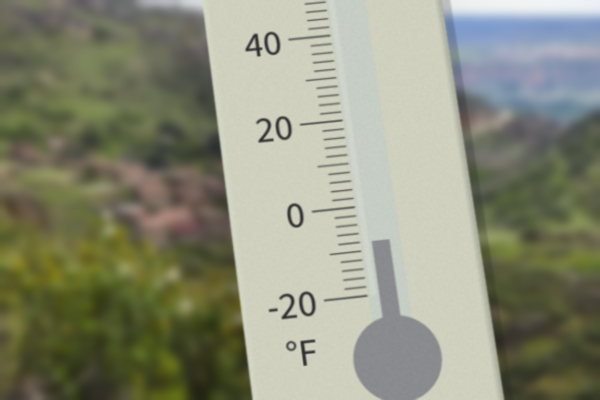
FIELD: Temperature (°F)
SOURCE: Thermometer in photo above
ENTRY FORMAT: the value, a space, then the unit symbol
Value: -8 °F
